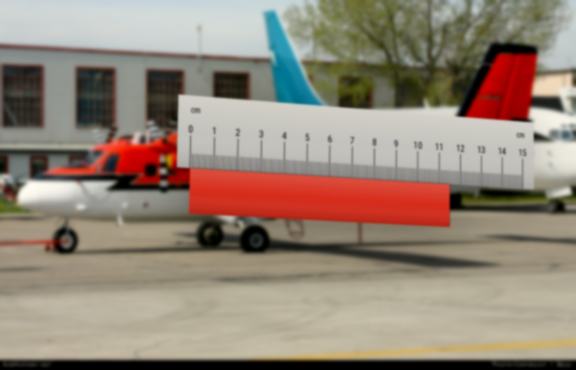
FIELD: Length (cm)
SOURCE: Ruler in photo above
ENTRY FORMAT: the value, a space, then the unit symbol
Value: 11.5 cm
